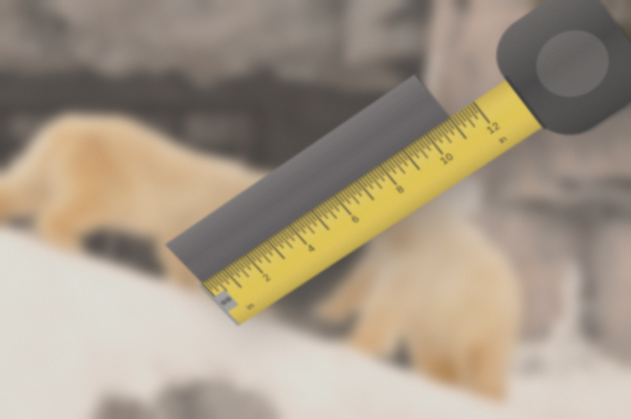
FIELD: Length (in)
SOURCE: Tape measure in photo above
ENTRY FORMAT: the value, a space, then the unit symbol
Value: 11 in
